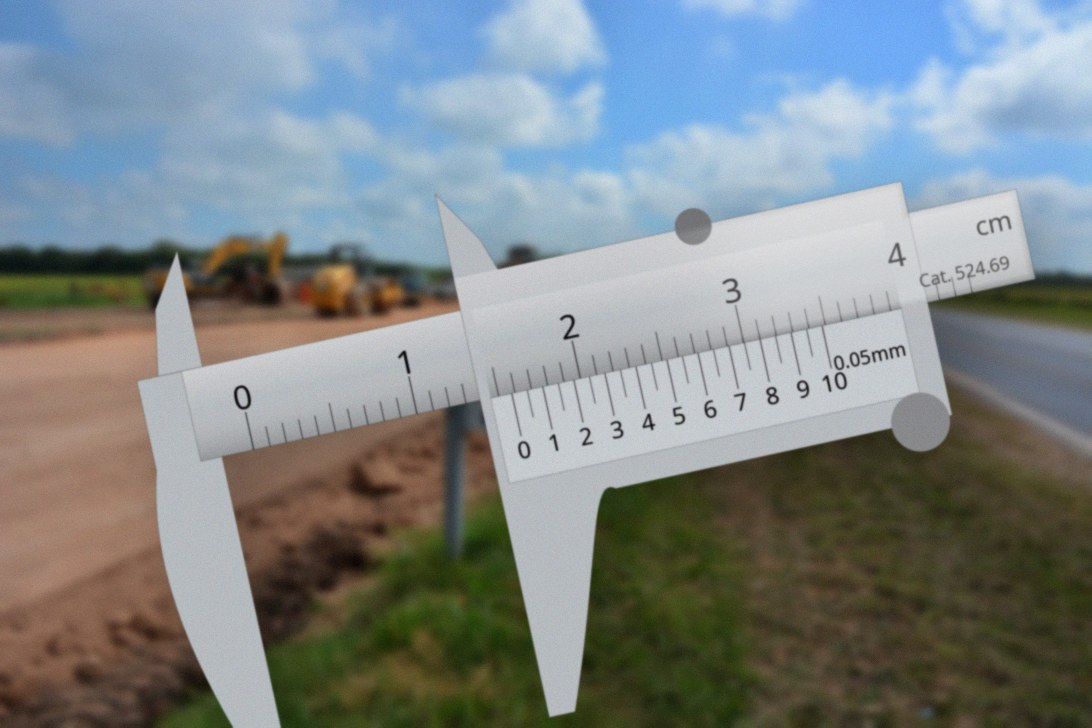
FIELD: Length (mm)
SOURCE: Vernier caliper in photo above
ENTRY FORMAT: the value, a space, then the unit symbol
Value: 15.8 mm
